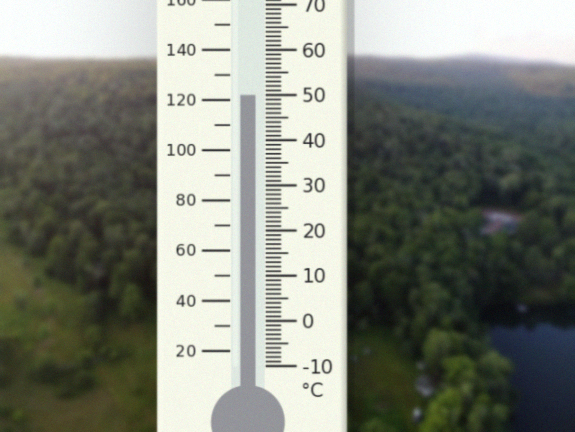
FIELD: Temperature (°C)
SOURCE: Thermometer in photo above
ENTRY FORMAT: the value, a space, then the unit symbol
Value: 50 °C
